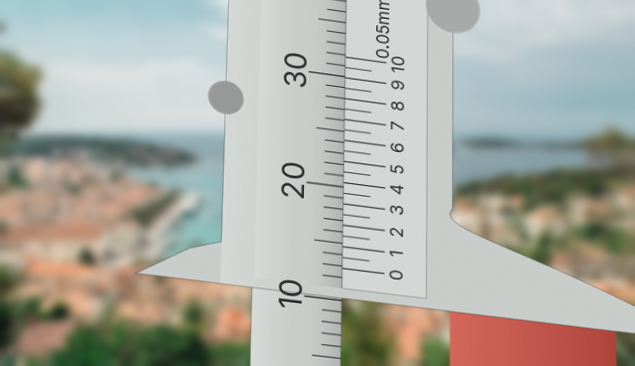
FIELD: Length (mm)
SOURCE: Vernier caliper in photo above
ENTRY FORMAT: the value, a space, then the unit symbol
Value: 12.8 mm
